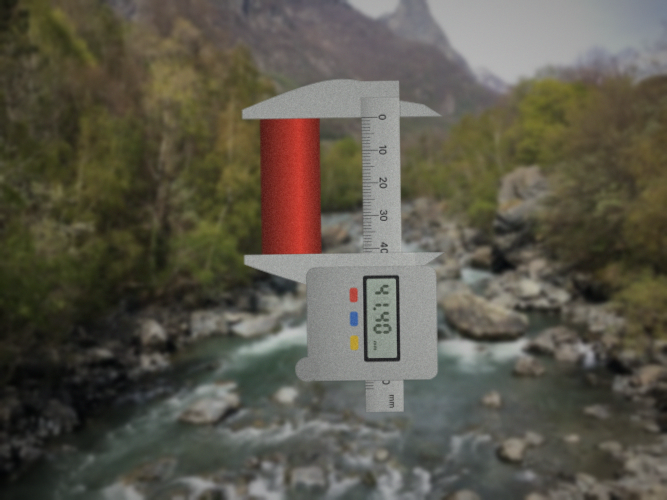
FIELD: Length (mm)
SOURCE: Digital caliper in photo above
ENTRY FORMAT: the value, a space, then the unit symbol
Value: 41.40 mm
